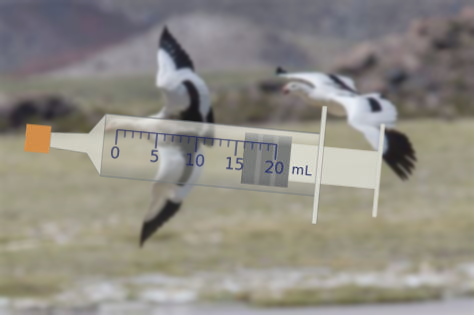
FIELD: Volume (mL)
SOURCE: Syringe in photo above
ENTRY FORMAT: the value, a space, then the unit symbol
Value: 16 mL
